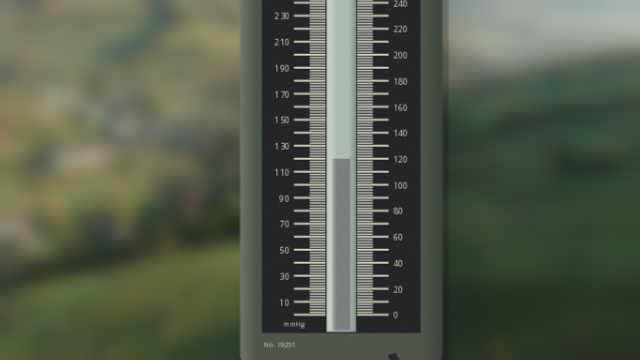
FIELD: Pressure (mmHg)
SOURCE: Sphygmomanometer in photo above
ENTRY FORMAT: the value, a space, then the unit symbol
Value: 120 mmHg
